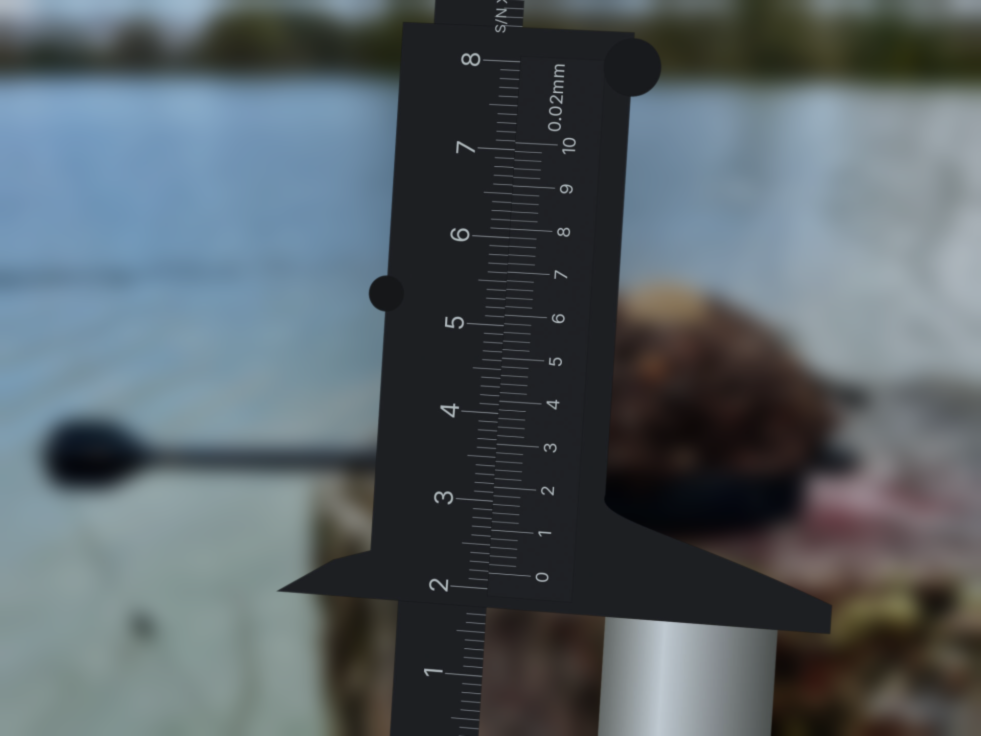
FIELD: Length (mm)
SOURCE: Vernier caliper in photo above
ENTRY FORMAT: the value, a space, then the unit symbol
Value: 21.8 mm
